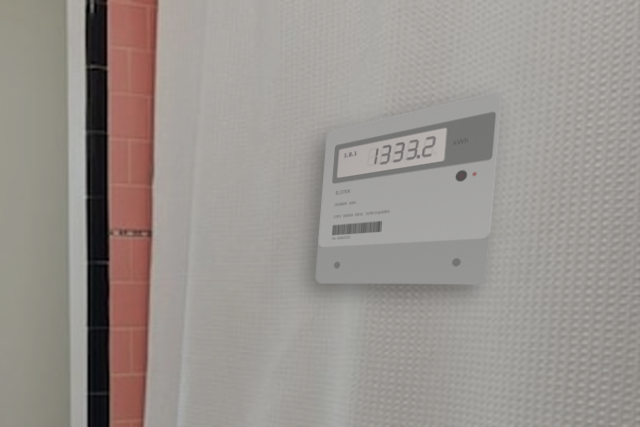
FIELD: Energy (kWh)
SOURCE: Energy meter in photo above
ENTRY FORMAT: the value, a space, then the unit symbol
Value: 1333.2 kWh
